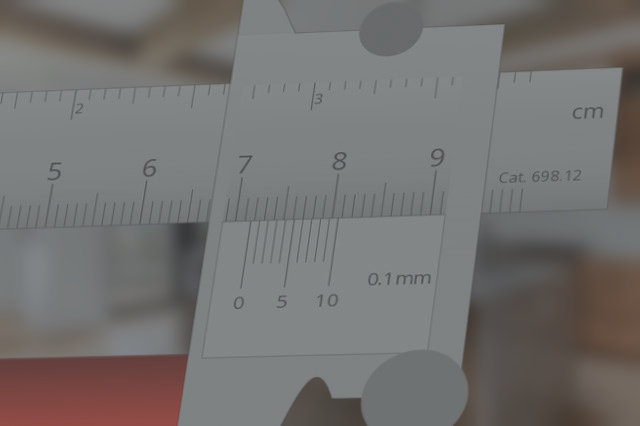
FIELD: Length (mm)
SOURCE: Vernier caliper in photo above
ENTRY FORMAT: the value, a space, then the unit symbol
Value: 71.6 mm
